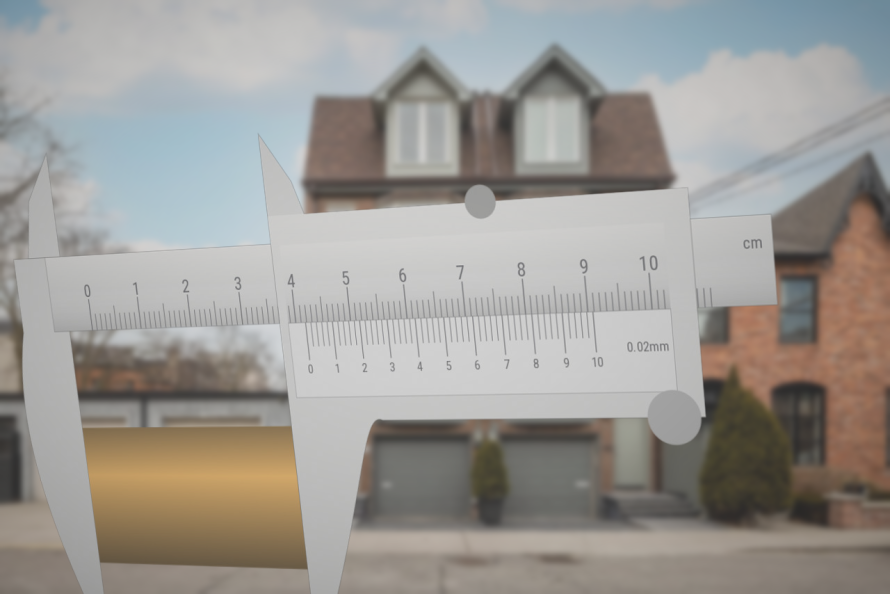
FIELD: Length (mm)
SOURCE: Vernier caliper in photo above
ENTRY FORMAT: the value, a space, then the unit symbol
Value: 41.8 mm
